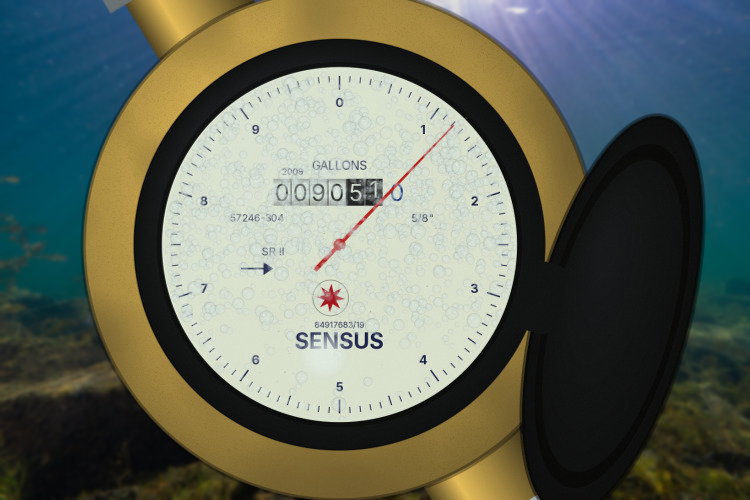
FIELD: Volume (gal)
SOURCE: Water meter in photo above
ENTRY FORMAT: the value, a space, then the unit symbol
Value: 90511.2 gal
